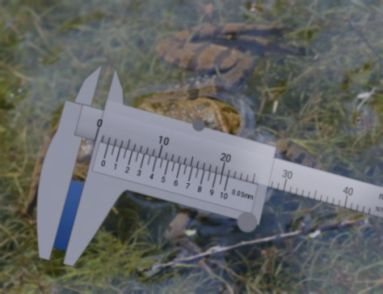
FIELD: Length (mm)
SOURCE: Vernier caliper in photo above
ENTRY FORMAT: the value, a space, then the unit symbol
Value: 2.0 mm
